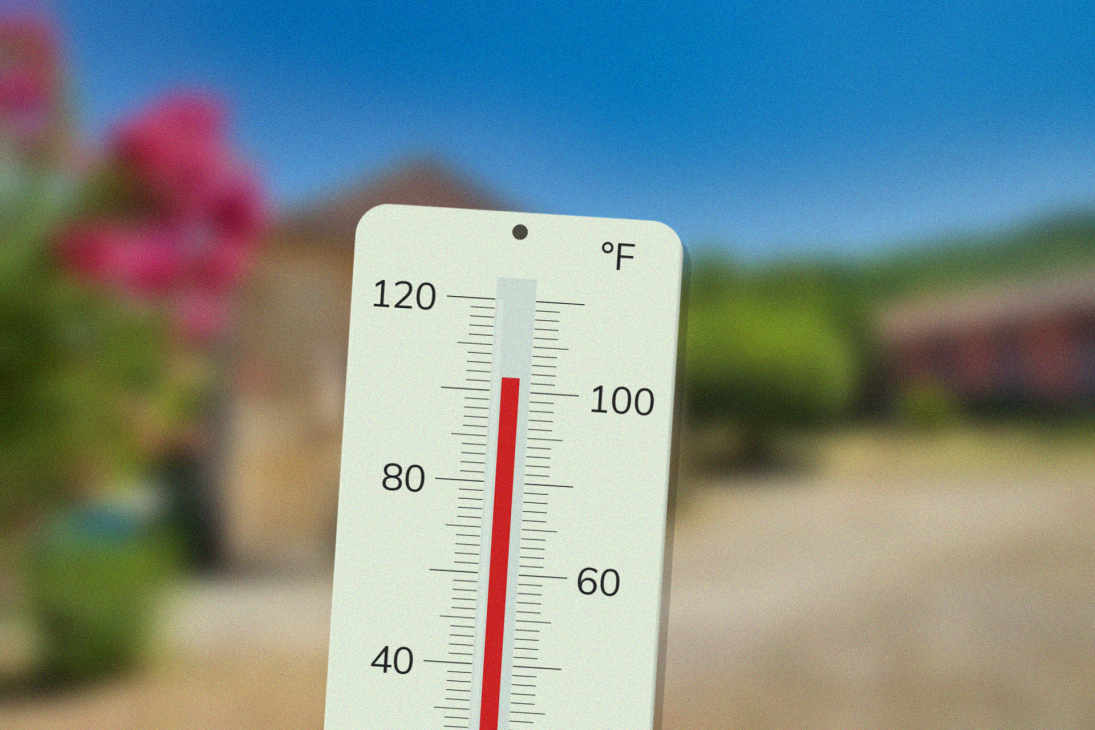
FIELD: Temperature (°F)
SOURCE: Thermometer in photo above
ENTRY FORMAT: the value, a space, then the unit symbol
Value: 103 °F
